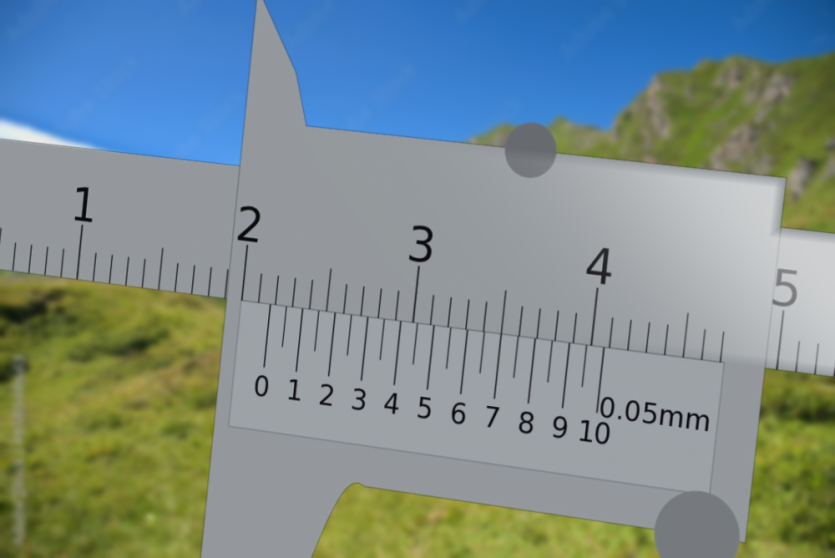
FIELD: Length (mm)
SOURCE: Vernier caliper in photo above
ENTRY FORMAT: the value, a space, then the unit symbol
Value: 21.7 mm
